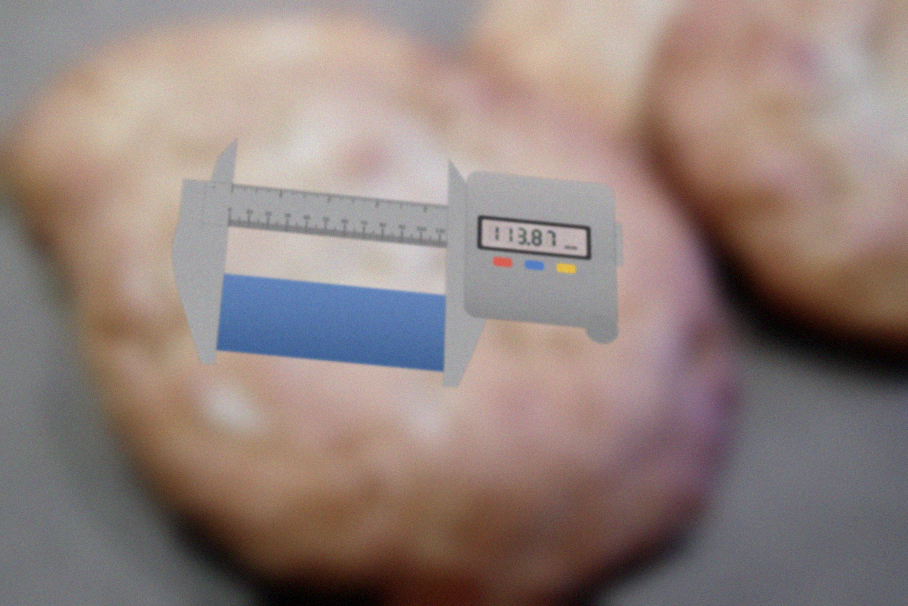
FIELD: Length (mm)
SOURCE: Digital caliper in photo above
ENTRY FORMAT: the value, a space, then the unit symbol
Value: 113.87 mm
